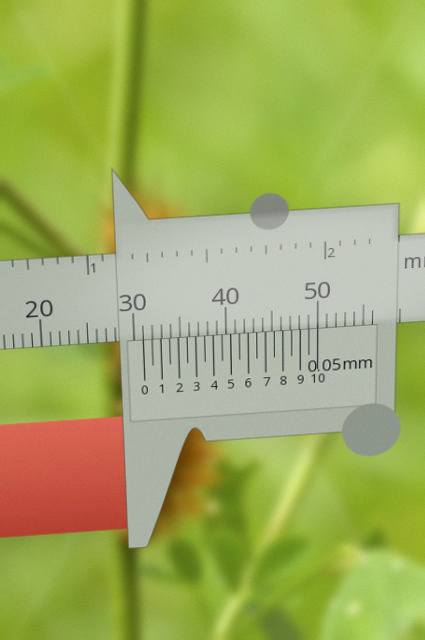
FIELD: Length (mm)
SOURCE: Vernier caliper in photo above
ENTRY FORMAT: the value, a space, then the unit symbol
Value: 31.0 mm
